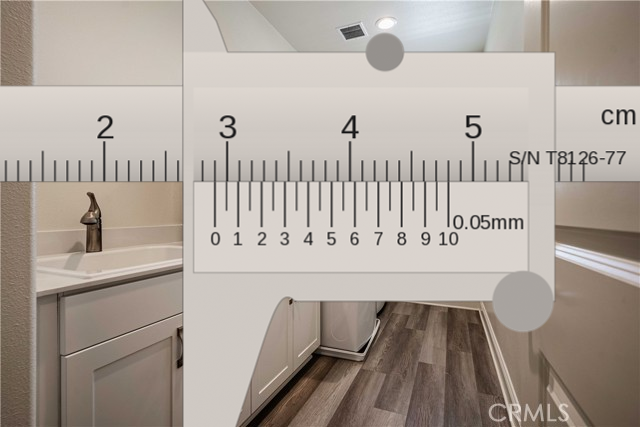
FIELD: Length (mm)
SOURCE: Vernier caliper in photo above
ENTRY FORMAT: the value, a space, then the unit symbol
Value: 29.0 mm
